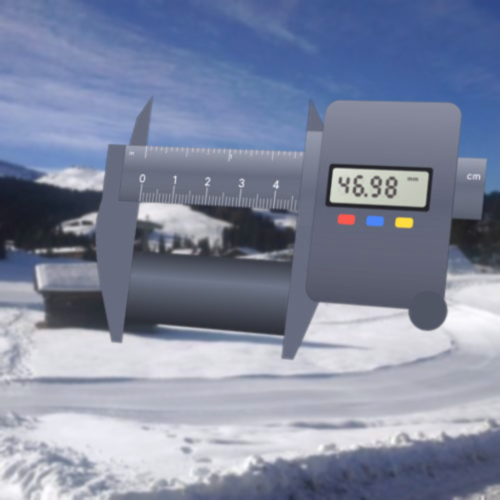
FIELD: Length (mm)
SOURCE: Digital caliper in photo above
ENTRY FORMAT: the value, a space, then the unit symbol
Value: 46.98 mm
